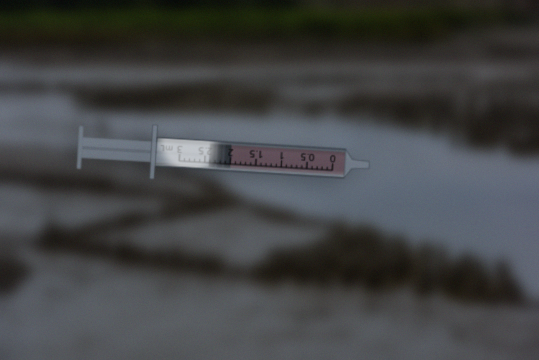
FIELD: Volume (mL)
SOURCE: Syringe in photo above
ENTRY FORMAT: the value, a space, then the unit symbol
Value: 2 mL
